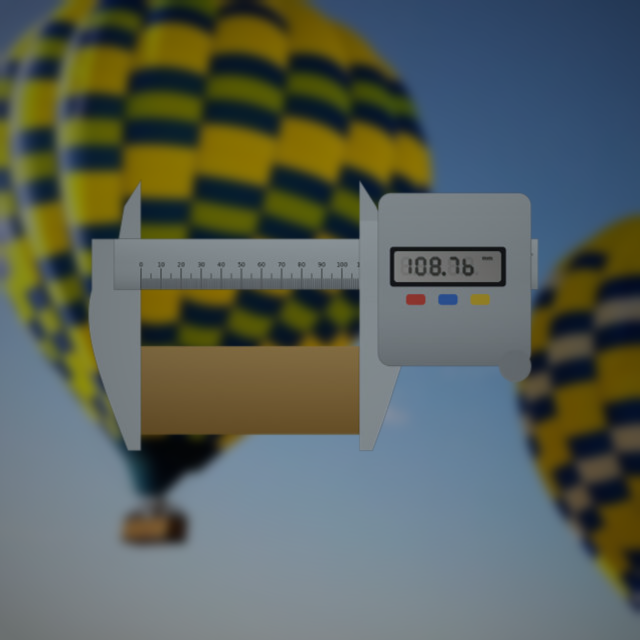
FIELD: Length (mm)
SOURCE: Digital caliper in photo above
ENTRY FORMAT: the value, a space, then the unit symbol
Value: 108.76 mm
